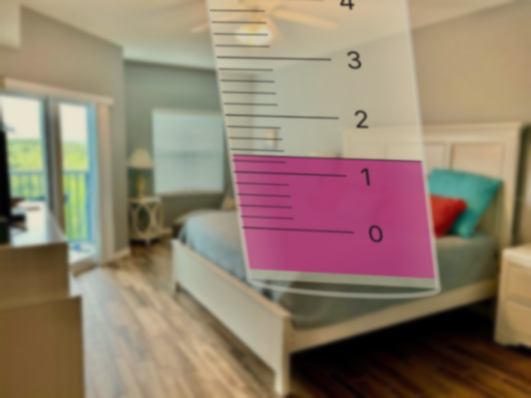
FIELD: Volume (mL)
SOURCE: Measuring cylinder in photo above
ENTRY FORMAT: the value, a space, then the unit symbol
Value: 1.3 mL
